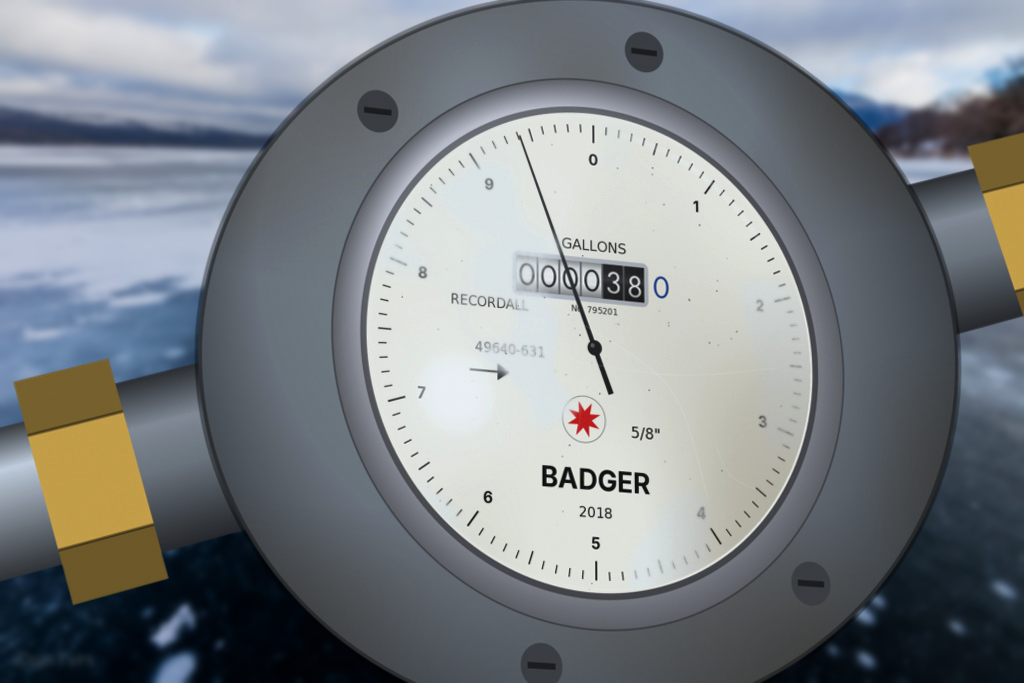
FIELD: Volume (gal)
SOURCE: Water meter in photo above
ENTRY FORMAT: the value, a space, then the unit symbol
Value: 379.4 gal
